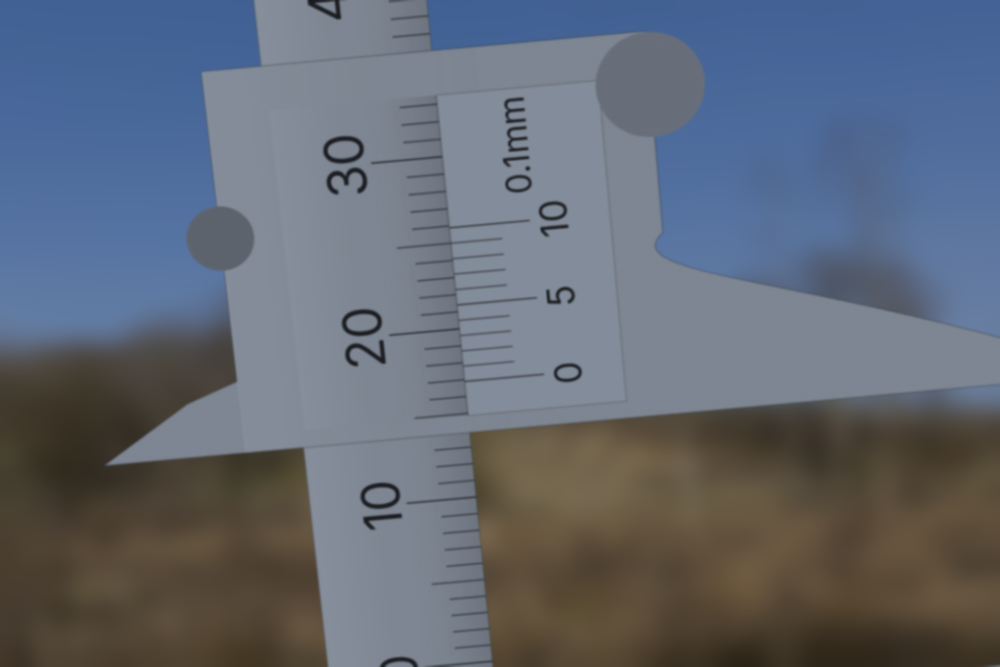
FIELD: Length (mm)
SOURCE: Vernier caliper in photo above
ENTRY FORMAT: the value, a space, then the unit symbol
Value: 16.9 mm
